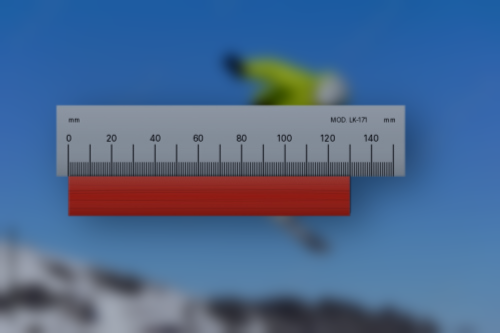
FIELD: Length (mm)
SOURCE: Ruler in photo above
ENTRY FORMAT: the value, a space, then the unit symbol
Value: 130 mm
